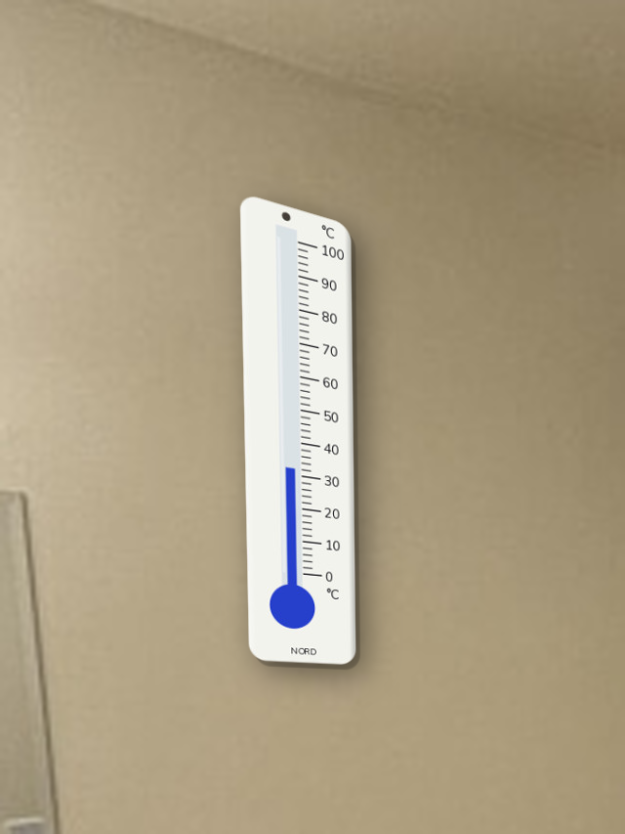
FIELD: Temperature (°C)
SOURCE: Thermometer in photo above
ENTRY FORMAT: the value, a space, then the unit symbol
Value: 32 °C
